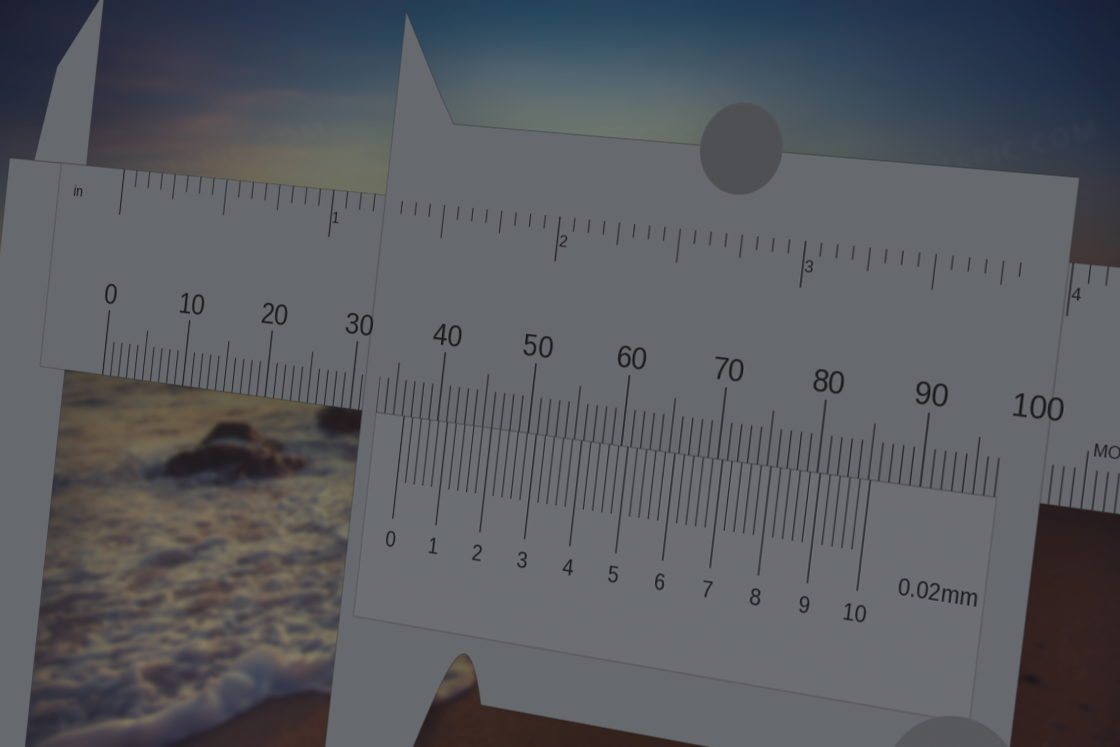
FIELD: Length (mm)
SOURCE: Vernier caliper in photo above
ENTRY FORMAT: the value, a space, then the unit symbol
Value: 36.2 mm
